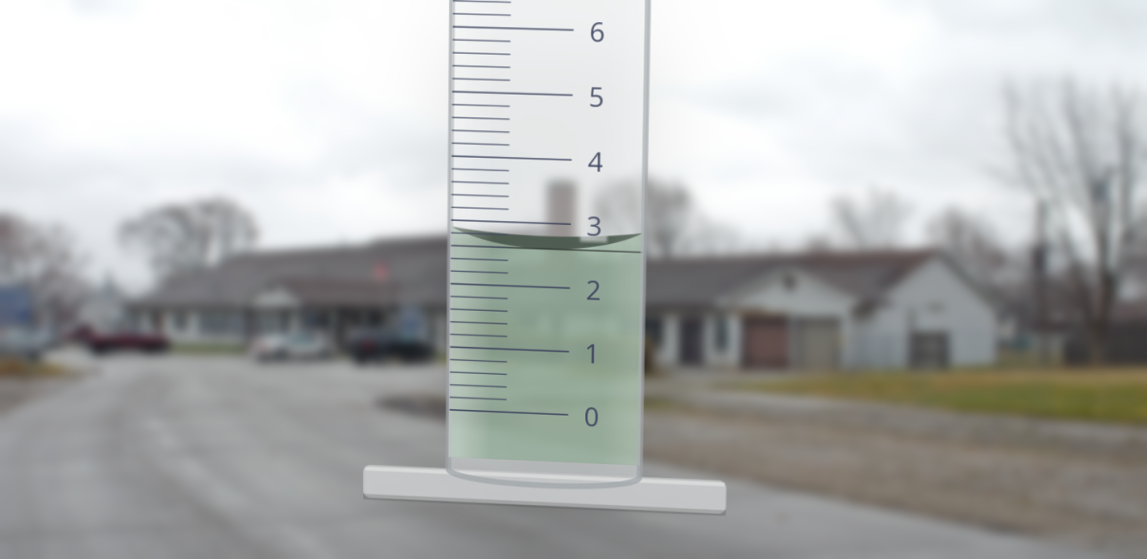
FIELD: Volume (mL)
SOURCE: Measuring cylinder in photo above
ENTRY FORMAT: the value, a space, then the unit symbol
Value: 2.6 mL
